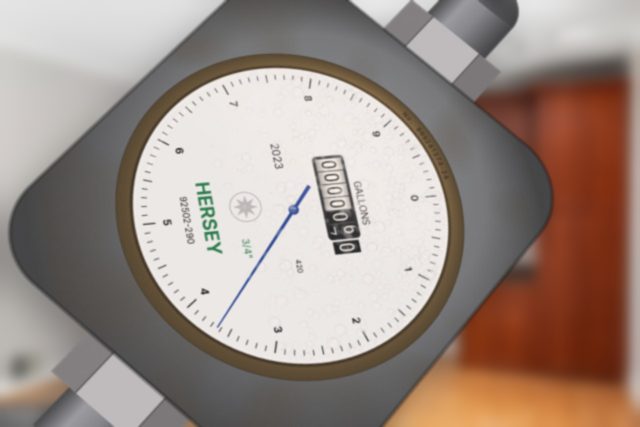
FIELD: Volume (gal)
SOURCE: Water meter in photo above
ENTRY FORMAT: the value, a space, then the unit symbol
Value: 63.6 gal
